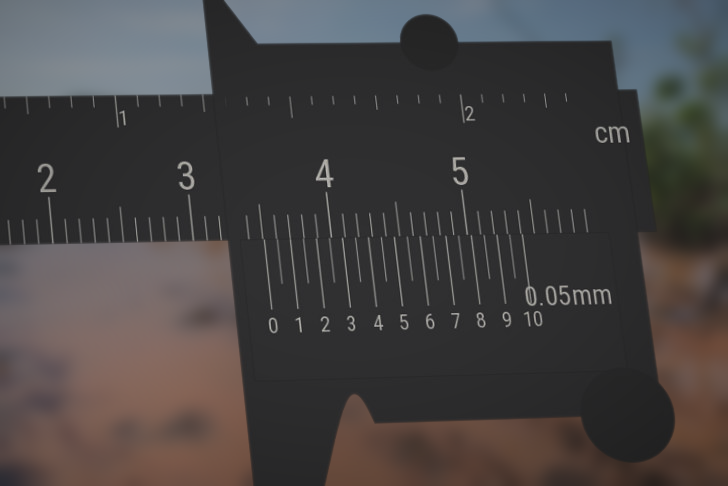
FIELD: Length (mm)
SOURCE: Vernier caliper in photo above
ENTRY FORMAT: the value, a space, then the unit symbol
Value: 35.1 mm
